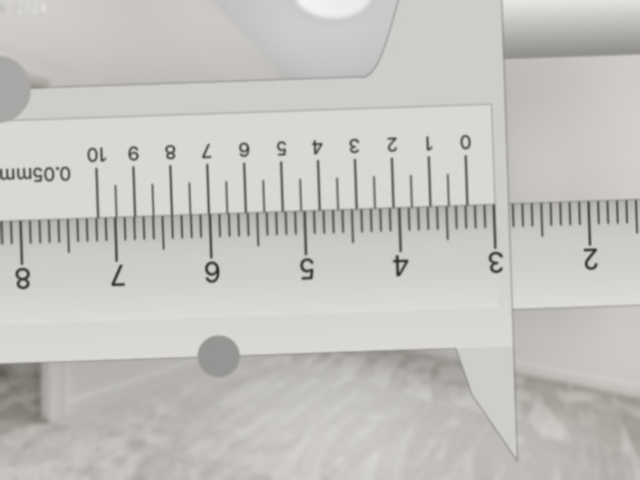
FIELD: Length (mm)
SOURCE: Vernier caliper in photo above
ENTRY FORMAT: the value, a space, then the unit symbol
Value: 32.8 mm
